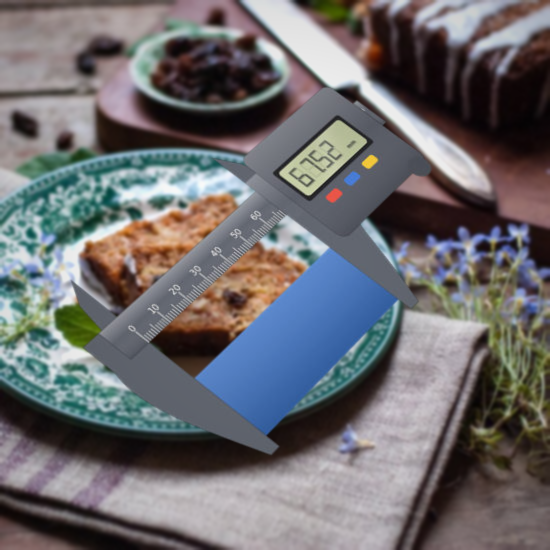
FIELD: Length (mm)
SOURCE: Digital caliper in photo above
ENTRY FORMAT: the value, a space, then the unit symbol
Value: 67.52 mm
